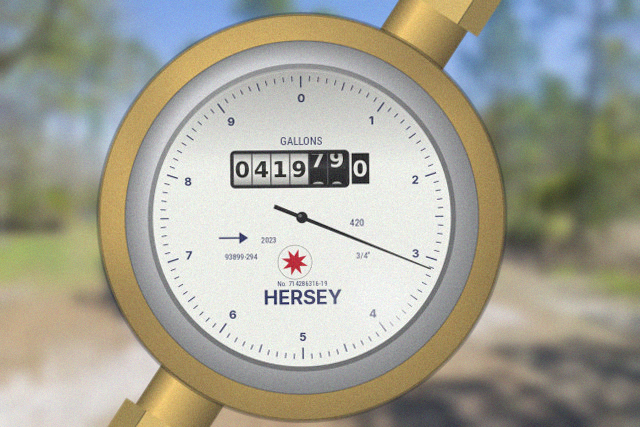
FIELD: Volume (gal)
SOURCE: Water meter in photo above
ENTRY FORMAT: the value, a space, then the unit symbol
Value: 419793.1 gal
